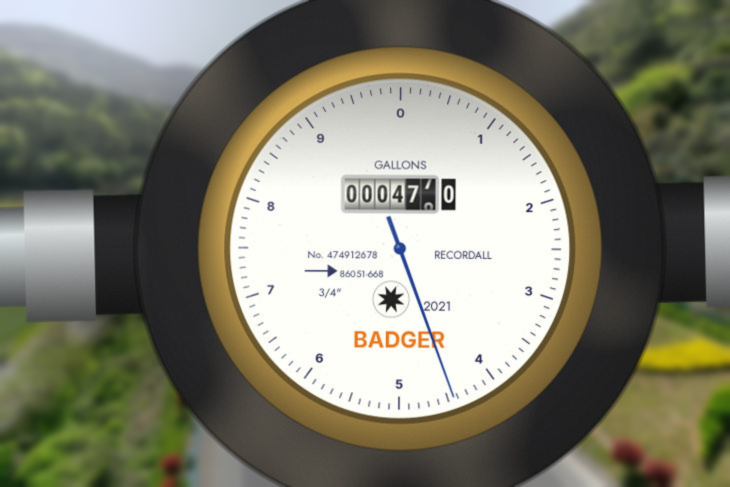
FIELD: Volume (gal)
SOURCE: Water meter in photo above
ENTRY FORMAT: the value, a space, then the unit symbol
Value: 4774.4 gal
